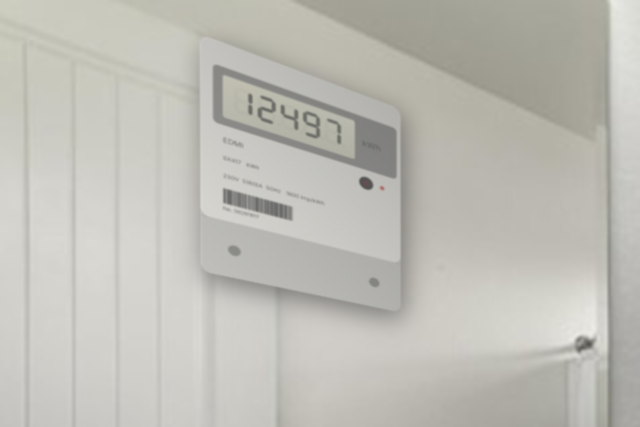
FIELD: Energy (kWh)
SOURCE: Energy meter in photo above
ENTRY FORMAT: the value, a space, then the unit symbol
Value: 12497 kWh
